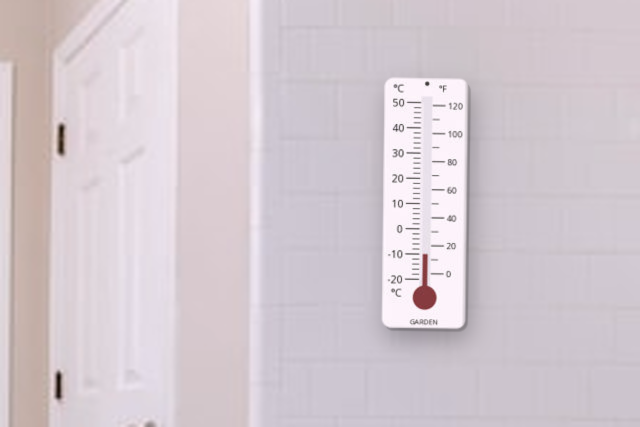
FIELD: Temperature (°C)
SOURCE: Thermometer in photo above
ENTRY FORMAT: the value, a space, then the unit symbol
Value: -10 °C
